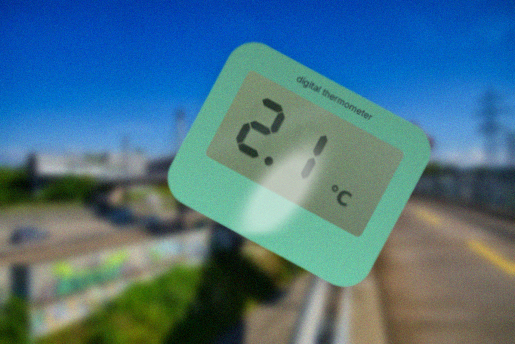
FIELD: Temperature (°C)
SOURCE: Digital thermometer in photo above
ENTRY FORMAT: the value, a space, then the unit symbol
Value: 2.1 °C
